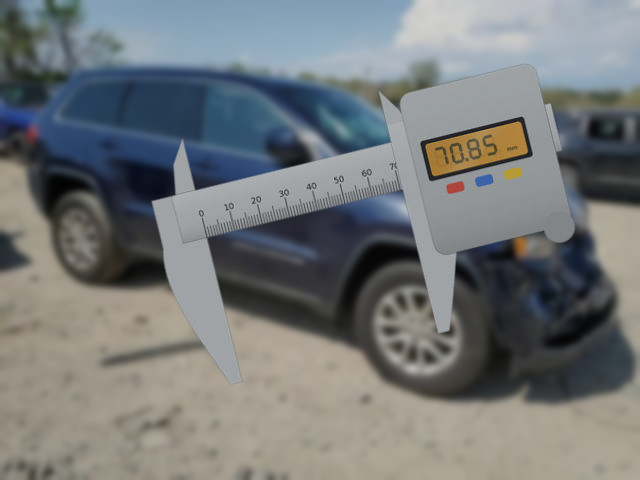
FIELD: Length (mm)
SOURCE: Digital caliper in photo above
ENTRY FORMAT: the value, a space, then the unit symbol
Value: 70.85 mm
